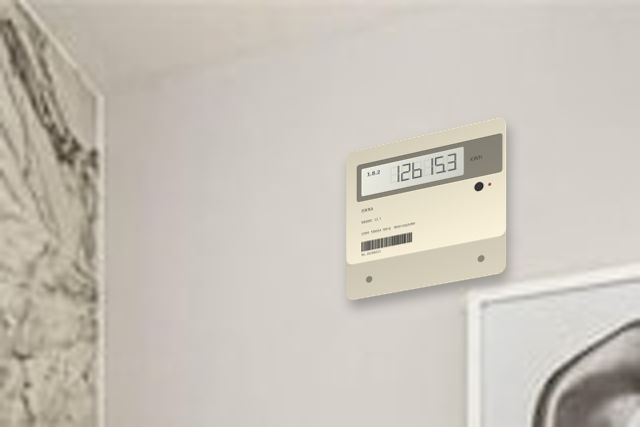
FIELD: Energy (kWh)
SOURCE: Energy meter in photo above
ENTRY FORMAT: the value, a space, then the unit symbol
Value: 12615.3 kWh
